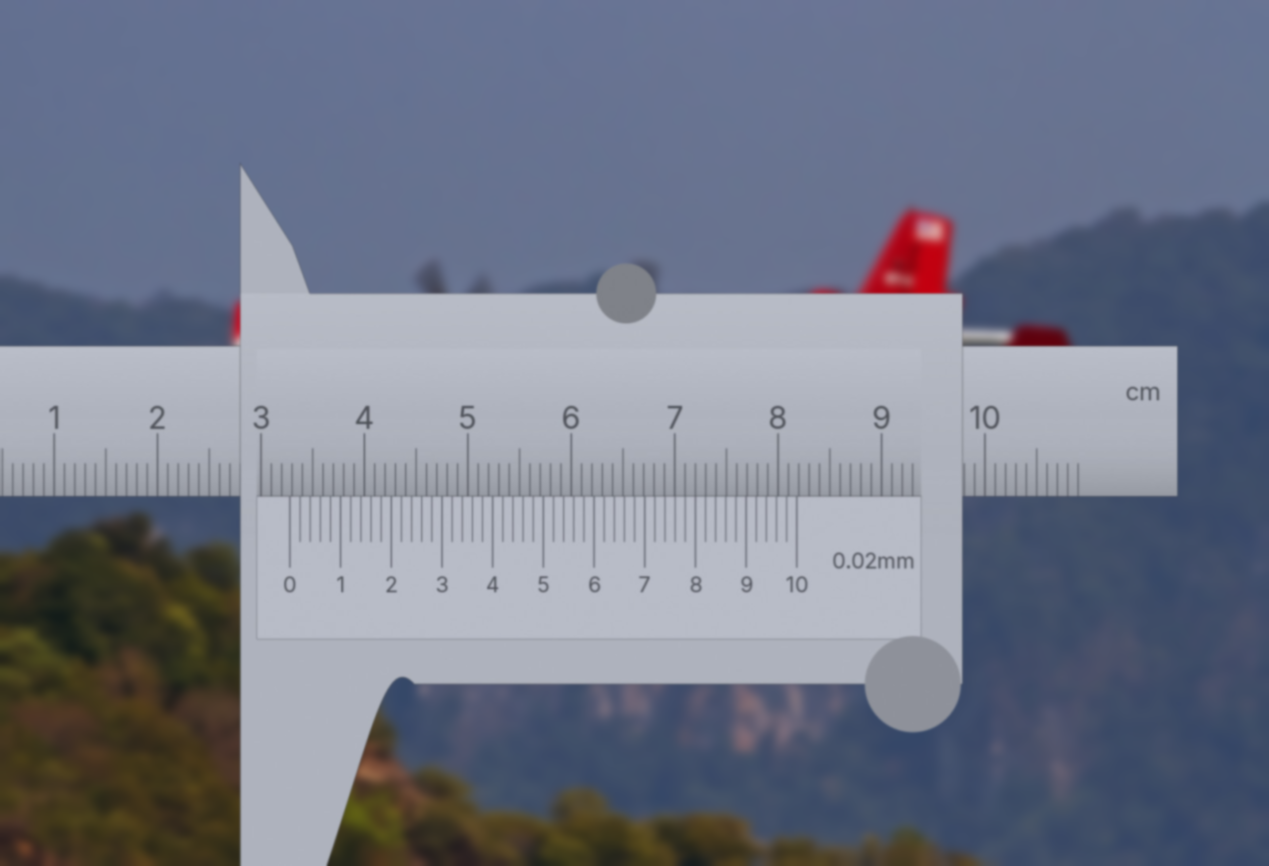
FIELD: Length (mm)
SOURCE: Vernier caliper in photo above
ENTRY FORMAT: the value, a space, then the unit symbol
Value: 32.8 mm
